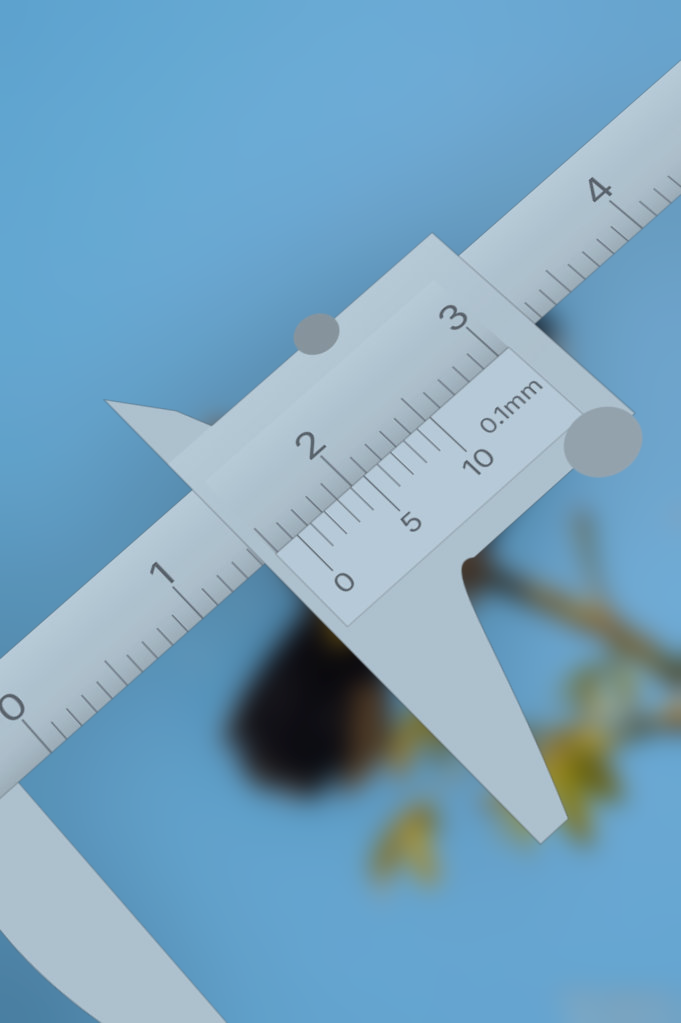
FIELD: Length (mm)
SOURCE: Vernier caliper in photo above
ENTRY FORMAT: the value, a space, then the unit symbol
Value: 16.3 mm
